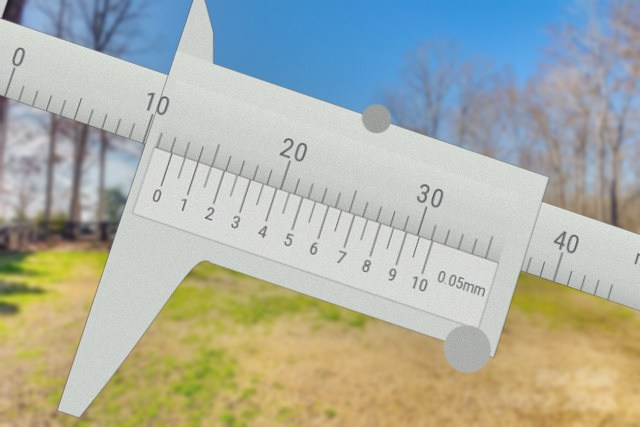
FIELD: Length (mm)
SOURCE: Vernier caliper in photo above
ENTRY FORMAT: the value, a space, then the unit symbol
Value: 12.1 mm
